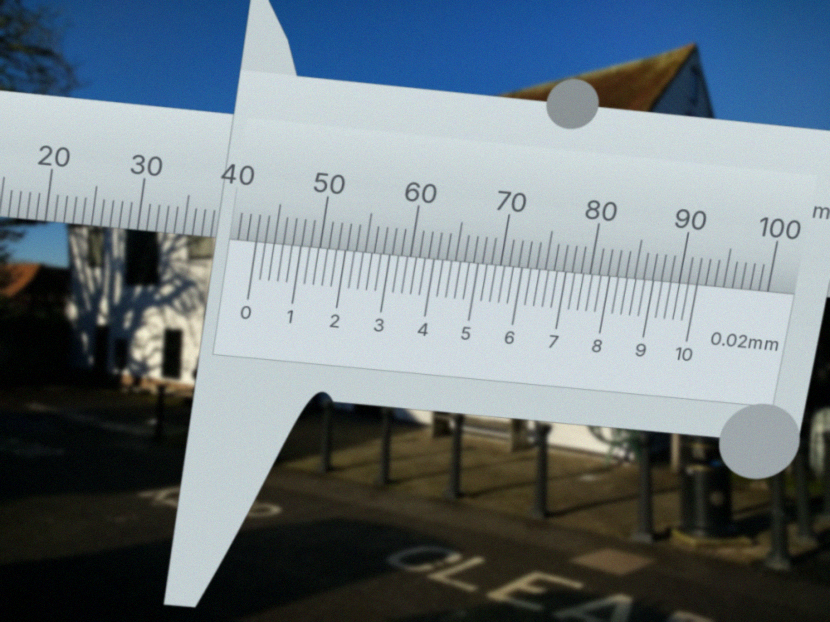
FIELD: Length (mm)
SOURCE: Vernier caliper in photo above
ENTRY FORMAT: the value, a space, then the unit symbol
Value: 43.0 mm
